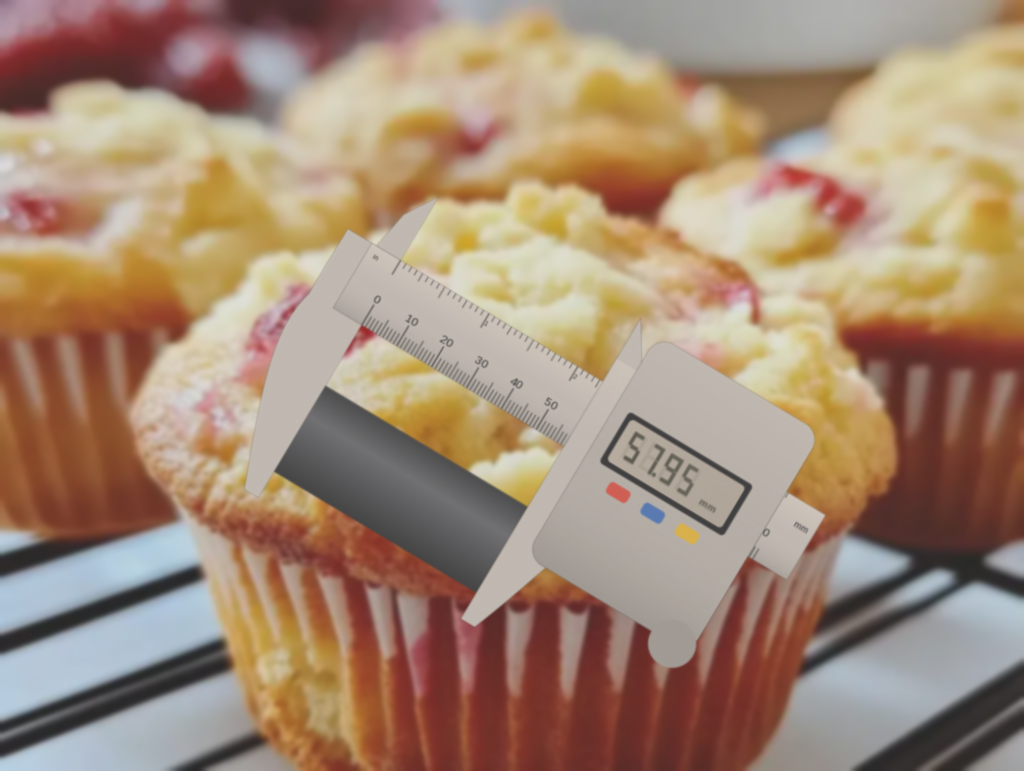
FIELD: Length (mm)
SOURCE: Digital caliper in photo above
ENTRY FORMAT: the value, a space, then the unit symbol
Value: 57.95 mm
